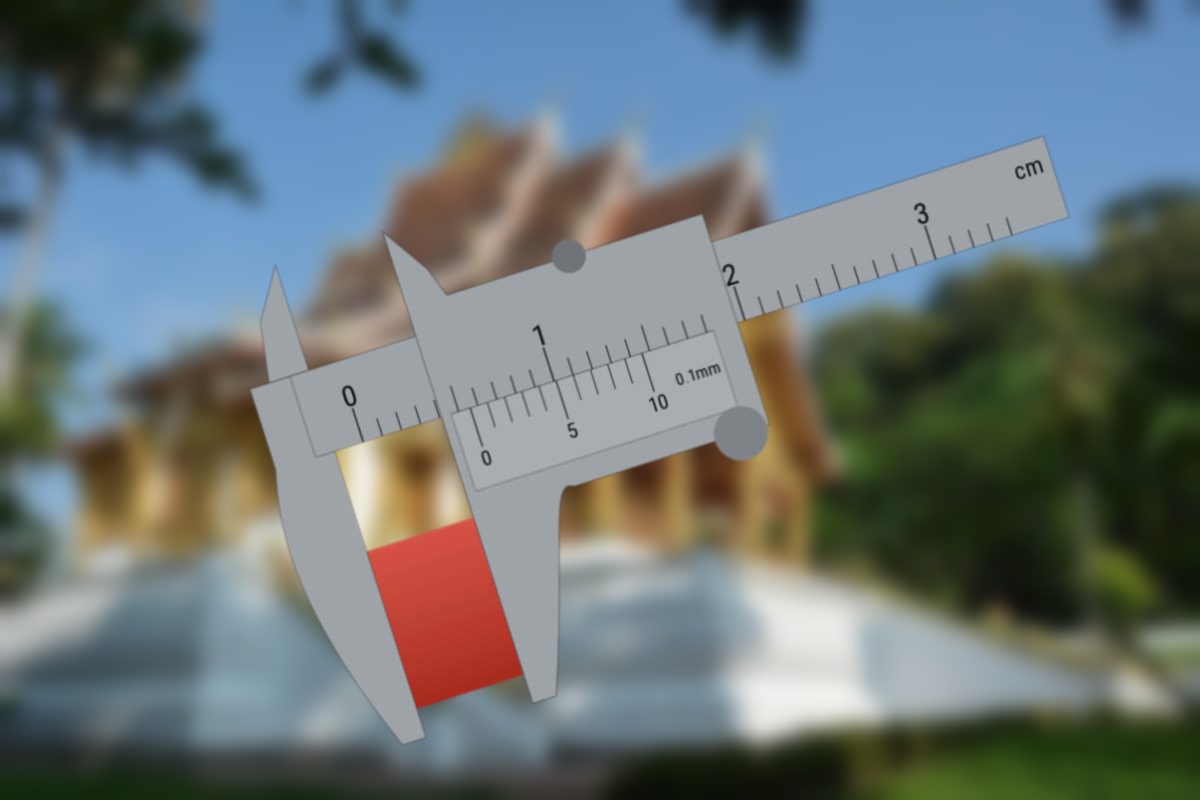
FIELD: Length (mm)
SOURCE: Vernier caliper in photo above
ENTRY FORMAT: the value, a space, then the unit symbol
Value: 5.6 mm
